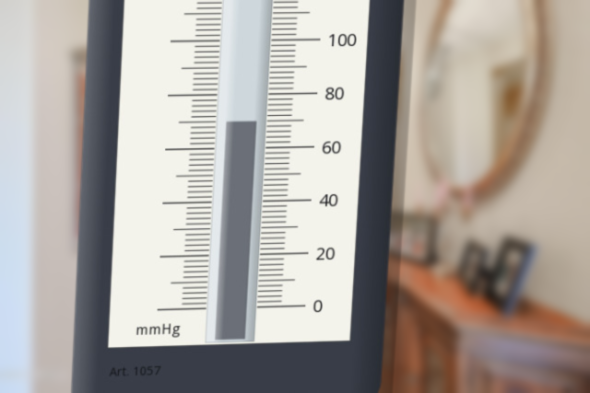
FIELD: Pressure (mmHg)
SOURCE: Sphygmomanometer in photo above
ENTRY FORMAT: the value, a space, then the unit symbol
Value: 70 mmHg
